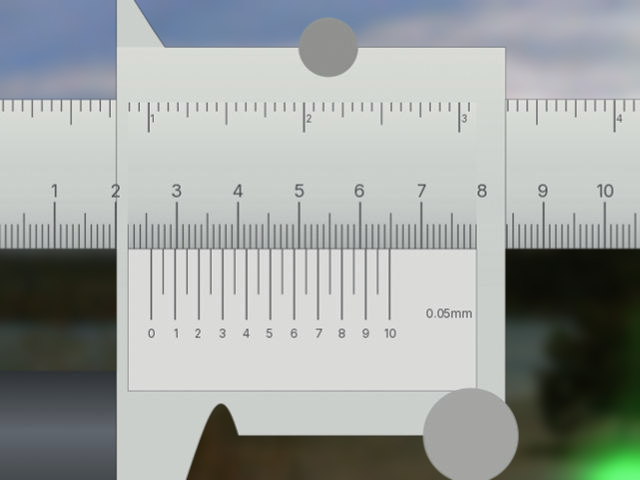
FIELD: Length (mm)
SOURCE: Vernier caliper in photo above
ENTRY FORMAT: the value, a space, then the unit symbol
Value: 25.8 mm
